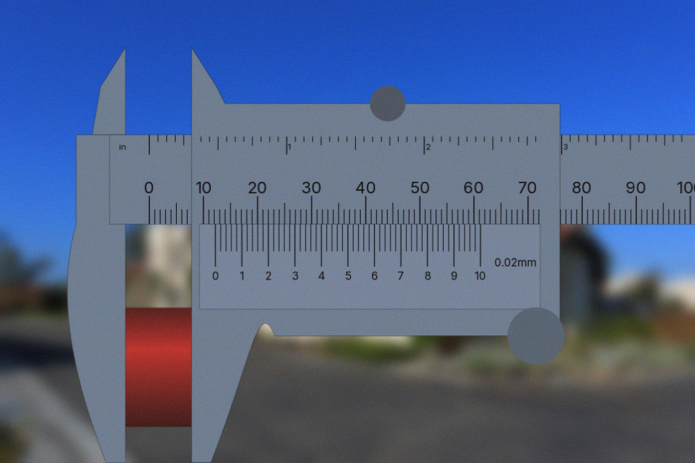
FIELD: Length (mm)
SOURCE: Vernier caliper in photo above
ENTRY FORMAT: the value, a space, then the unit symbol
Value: 12.2 mm
